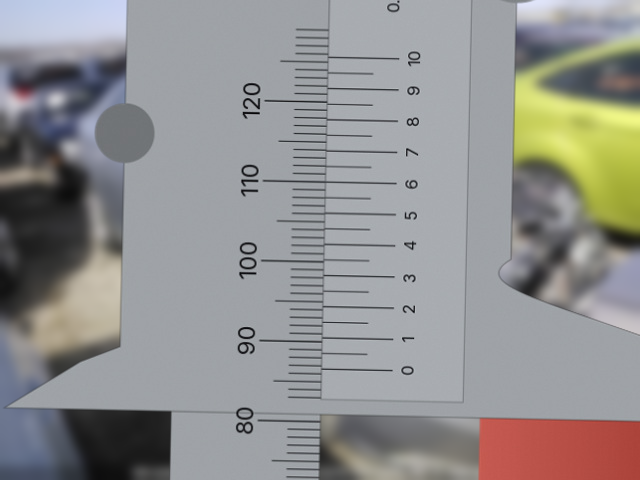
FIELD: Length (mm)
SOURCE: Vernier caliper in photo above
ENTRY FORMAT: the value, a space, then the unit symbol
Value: 86.6 mm
